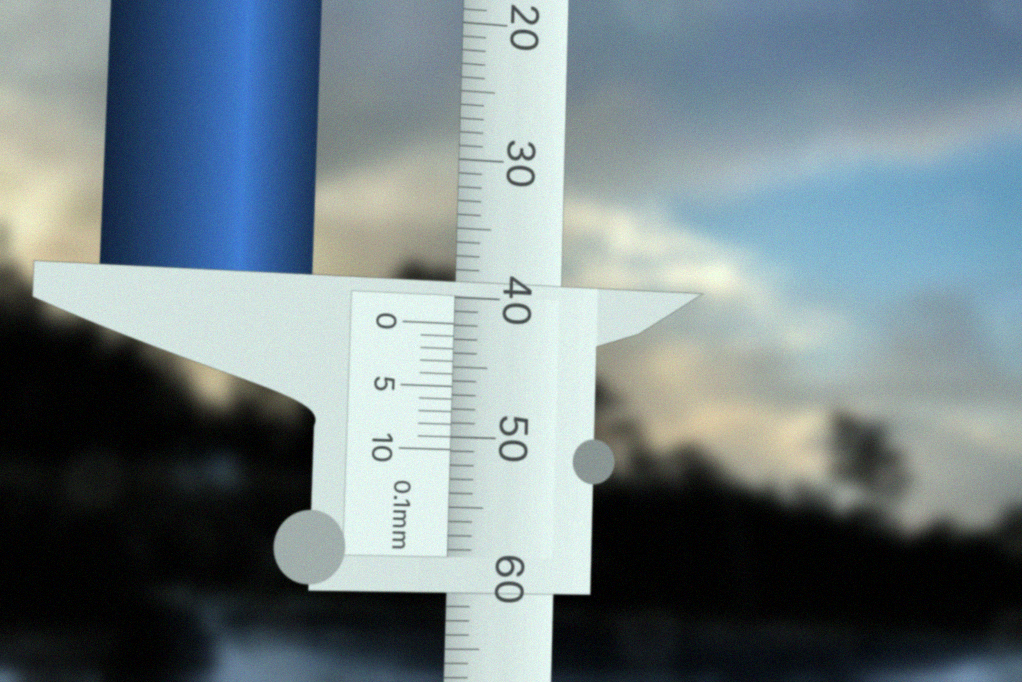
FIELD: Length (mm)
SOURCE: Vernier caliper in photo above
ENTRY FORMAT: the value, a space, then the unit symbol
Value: 41.9 mm
